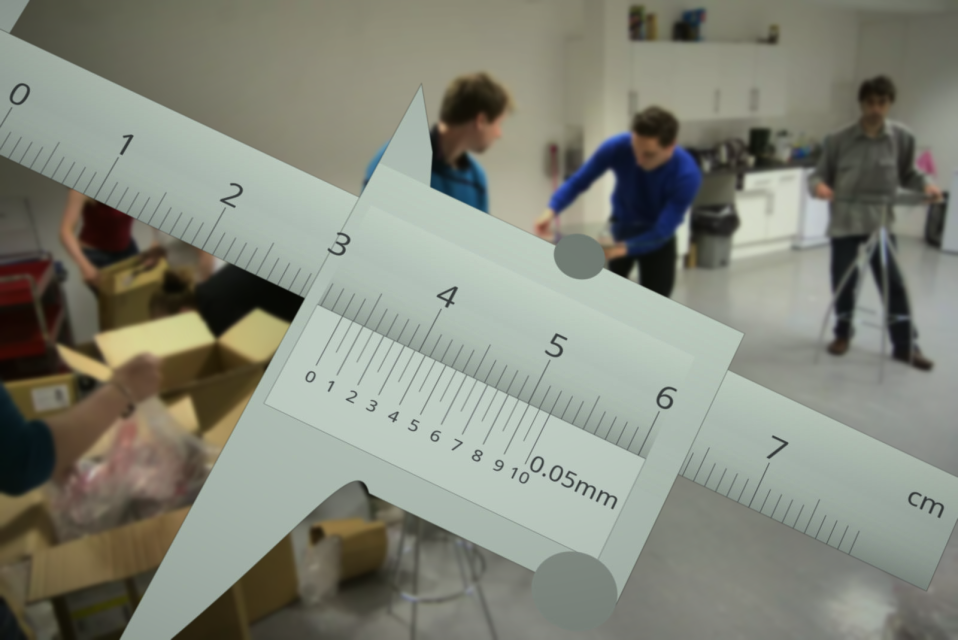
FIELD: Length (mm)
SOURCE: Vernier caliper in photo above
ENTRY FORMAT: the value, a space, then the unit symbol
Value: 33.0 mm
